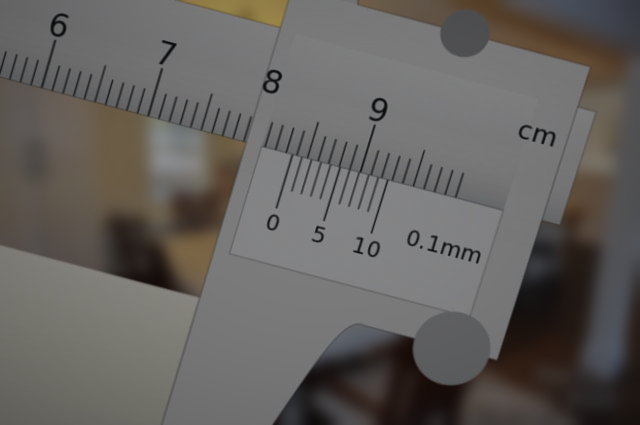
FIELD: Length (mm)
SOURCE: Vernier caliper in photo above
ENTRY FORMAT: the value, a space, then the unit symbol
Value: 83.6 mm
